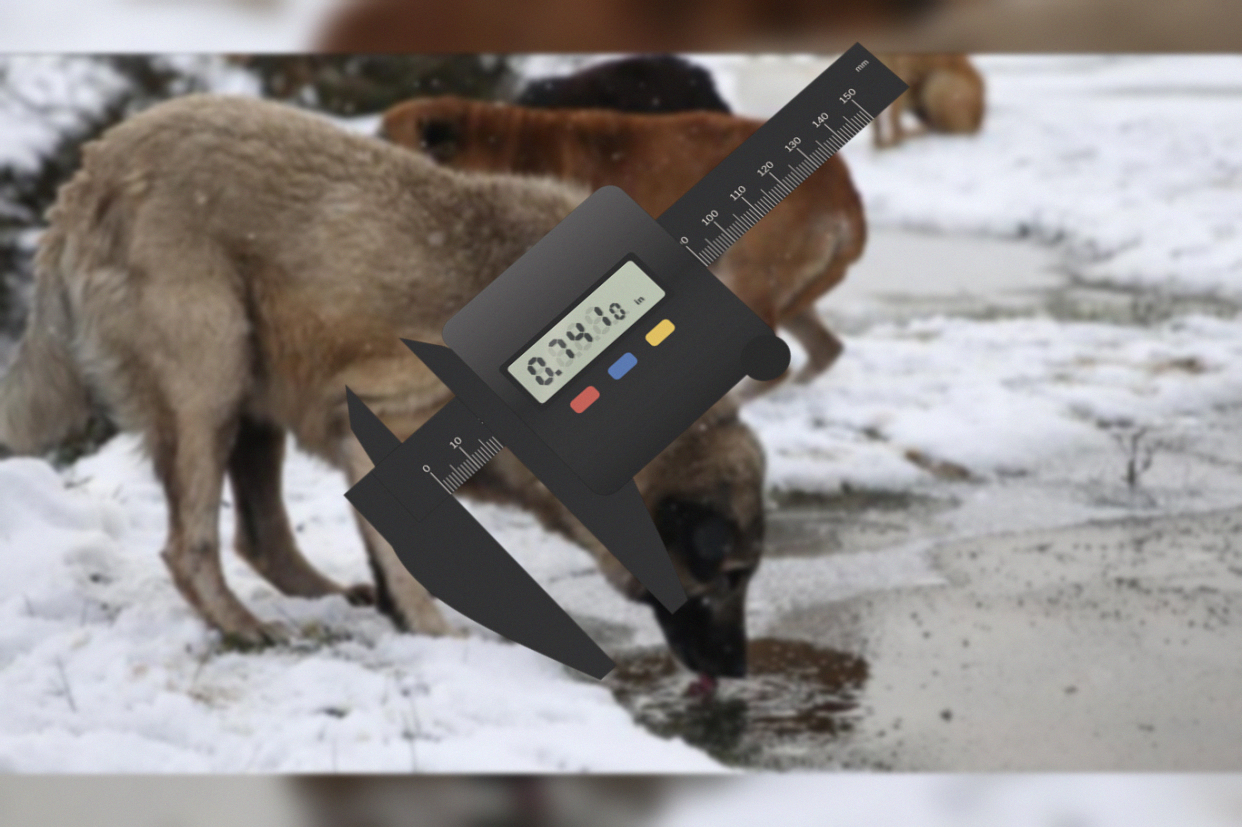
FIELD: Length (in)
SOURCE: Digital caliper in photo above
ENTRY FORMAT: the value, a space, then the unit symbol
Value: 0.7410 in
